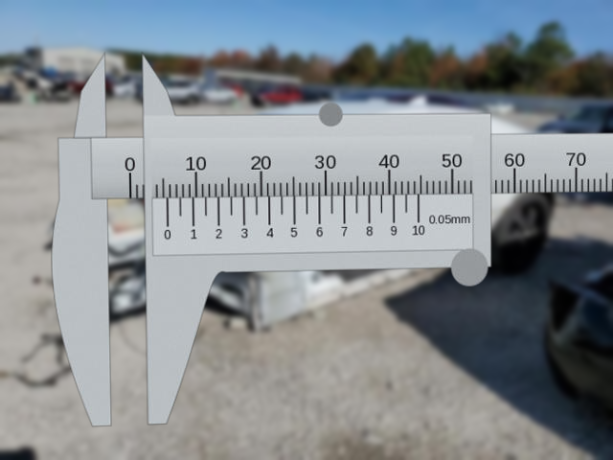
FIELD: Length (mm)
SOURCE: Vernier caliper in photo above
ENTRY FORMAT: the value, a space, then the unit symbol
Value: 5.6 mm
